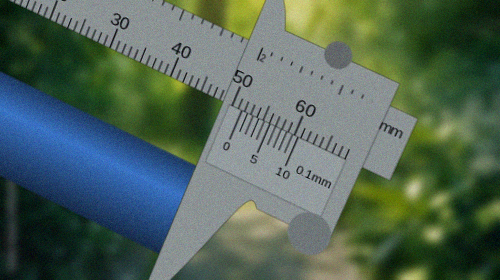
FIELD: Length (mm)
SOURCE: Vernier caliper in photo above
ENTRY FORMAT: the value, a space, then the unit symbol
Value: 51.6 mm
